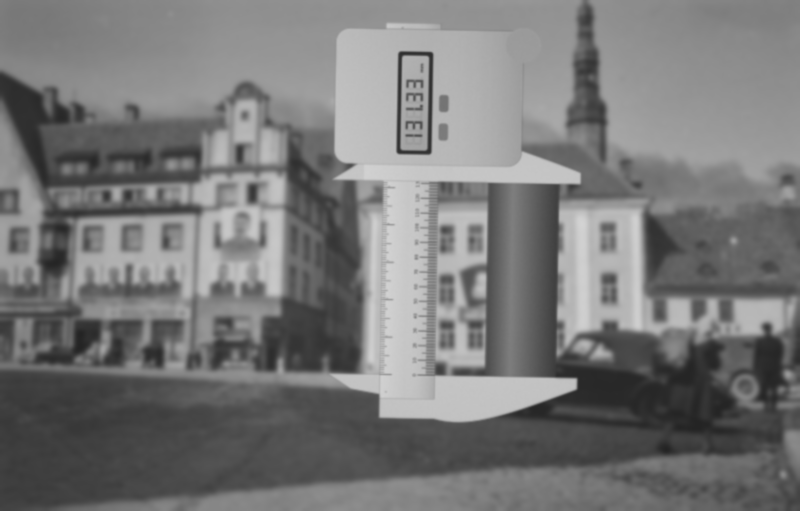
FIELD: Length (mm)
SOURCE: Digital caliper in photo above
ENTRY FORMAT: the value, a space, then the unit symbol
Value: 131.33 mm
